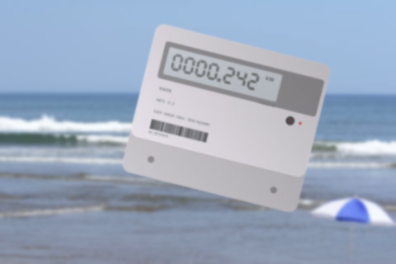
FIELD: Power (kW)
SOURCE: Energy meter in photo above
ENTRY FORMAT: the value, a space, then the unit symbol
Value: 0.242 kW
